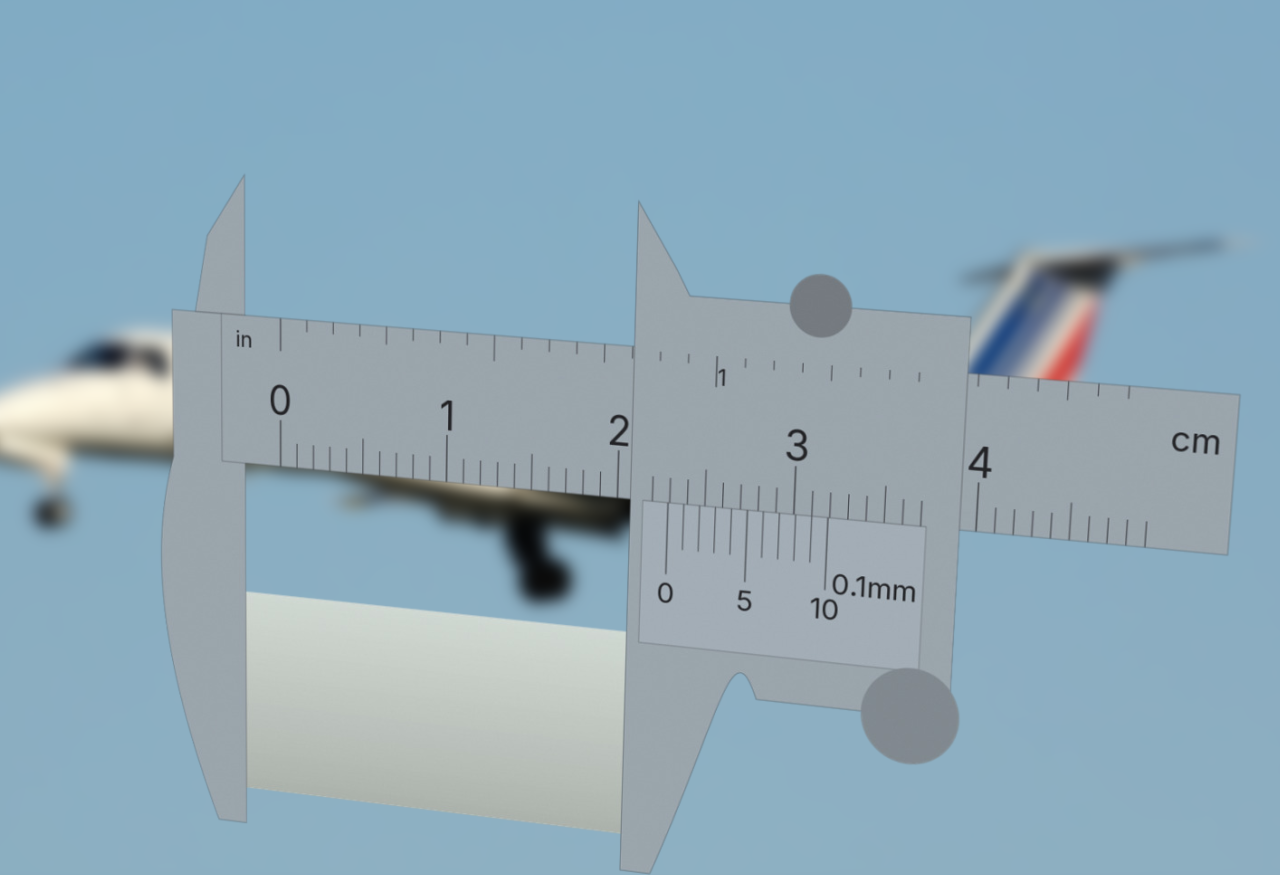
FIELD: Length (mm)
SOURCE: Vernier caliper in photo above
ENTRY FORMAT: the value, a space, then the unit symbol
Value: 22.9 mm
